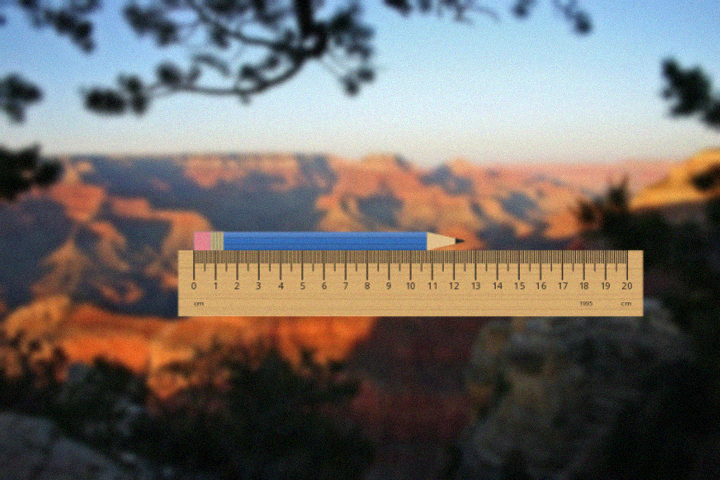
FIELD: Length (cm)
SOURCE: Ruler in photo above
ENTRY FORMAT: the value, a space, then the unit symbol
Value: 12.5 cm
